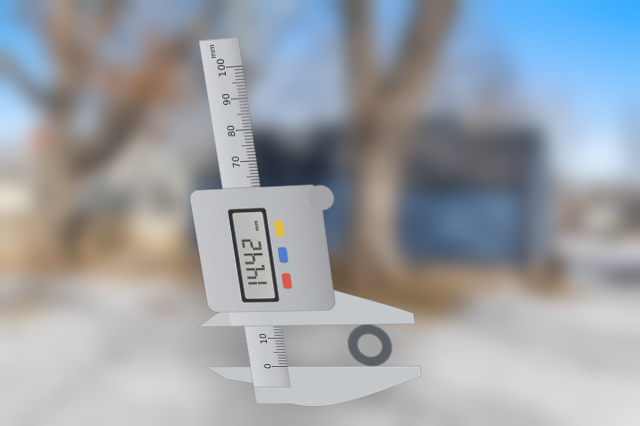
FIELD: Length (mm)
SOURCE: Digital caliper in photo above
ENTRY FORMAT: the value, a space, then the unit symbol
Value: 14.42 mm
